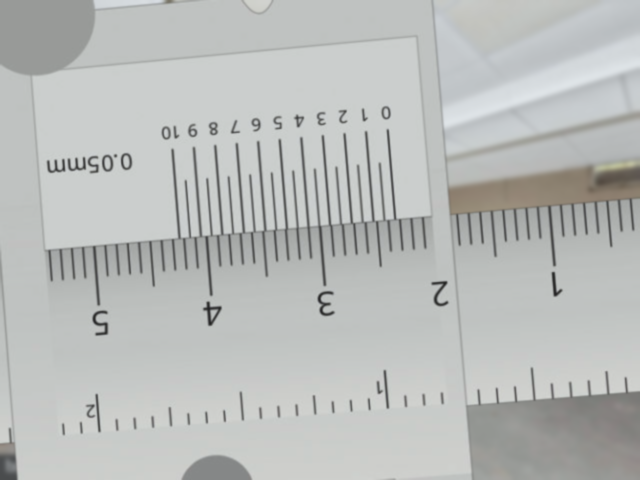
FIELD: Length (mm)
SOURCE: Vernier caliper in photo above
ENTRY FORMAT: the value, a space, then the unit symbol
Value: 23.4 mm
